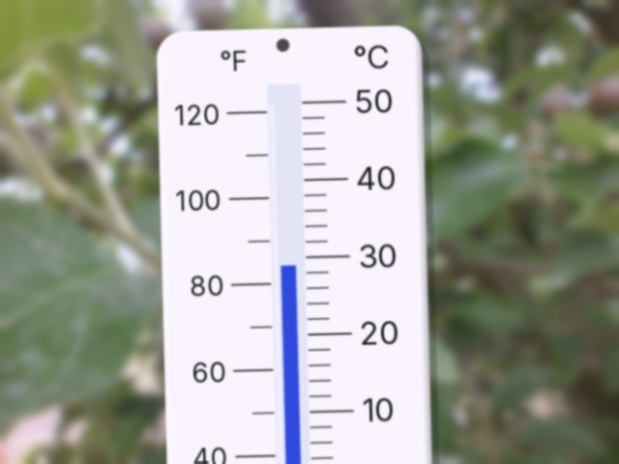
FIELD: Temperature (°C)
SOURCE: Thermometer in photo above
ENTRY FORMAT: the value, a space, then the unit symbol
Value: 29 °C
